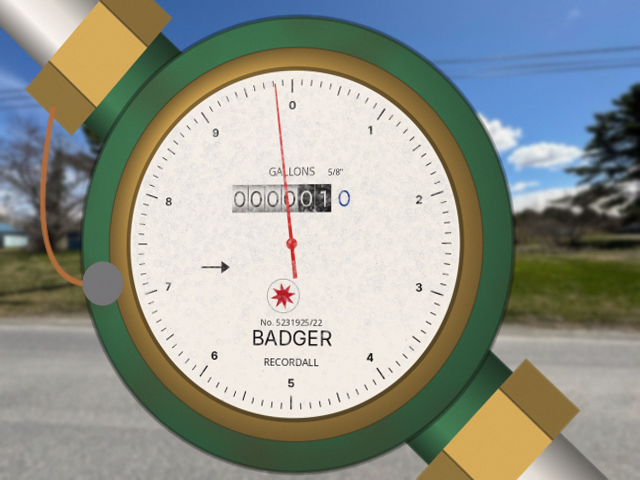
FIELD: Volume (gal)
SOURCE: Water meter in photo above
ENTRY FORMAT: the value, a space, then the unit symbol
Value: 9.8 gal
